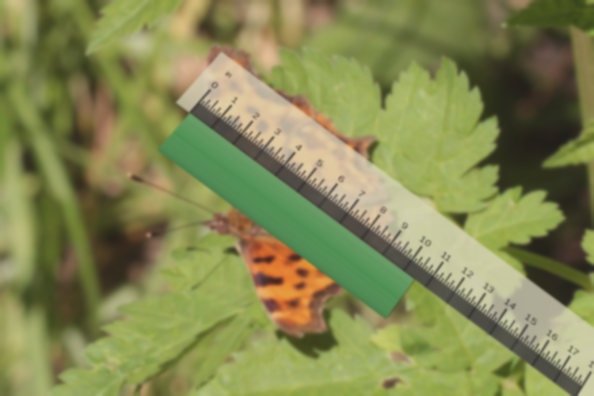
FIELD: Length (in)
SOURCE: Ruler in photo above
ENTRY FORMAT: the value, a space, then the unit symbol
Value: 10.5 in
